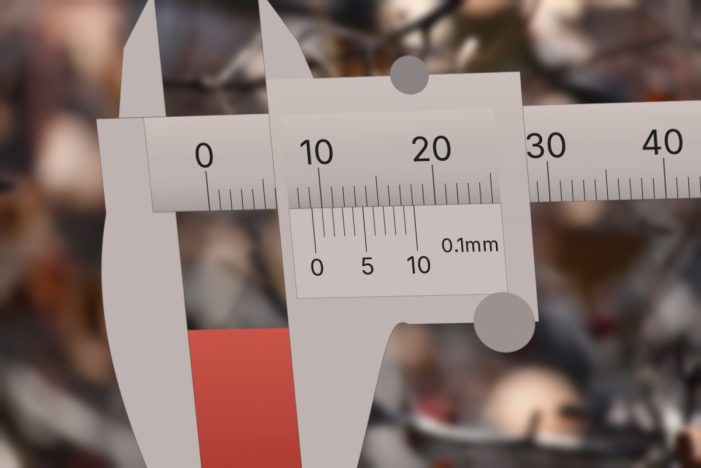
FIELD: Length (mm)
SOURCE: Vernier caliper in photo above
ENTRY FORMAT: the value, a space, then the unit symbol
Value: 9.1 mm
